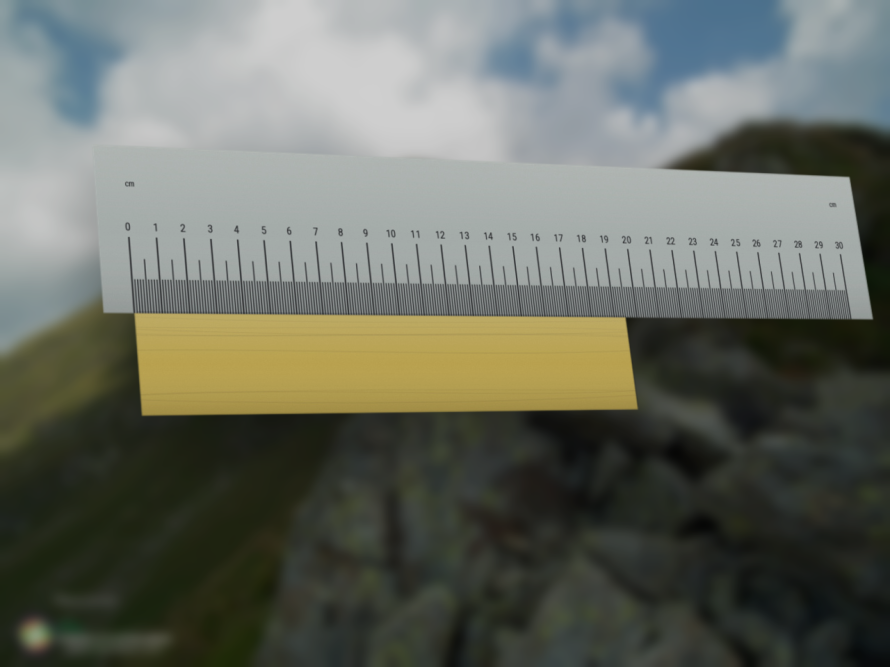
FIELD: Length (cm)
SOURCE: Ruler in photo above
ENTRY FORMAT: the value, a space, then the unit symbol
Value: 19.5 cm
